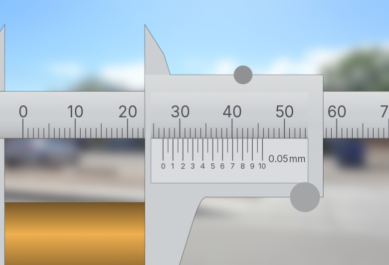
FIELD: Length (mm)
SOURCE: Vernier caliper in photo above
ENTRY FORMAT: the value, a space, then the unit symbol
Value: 26.8 mm
